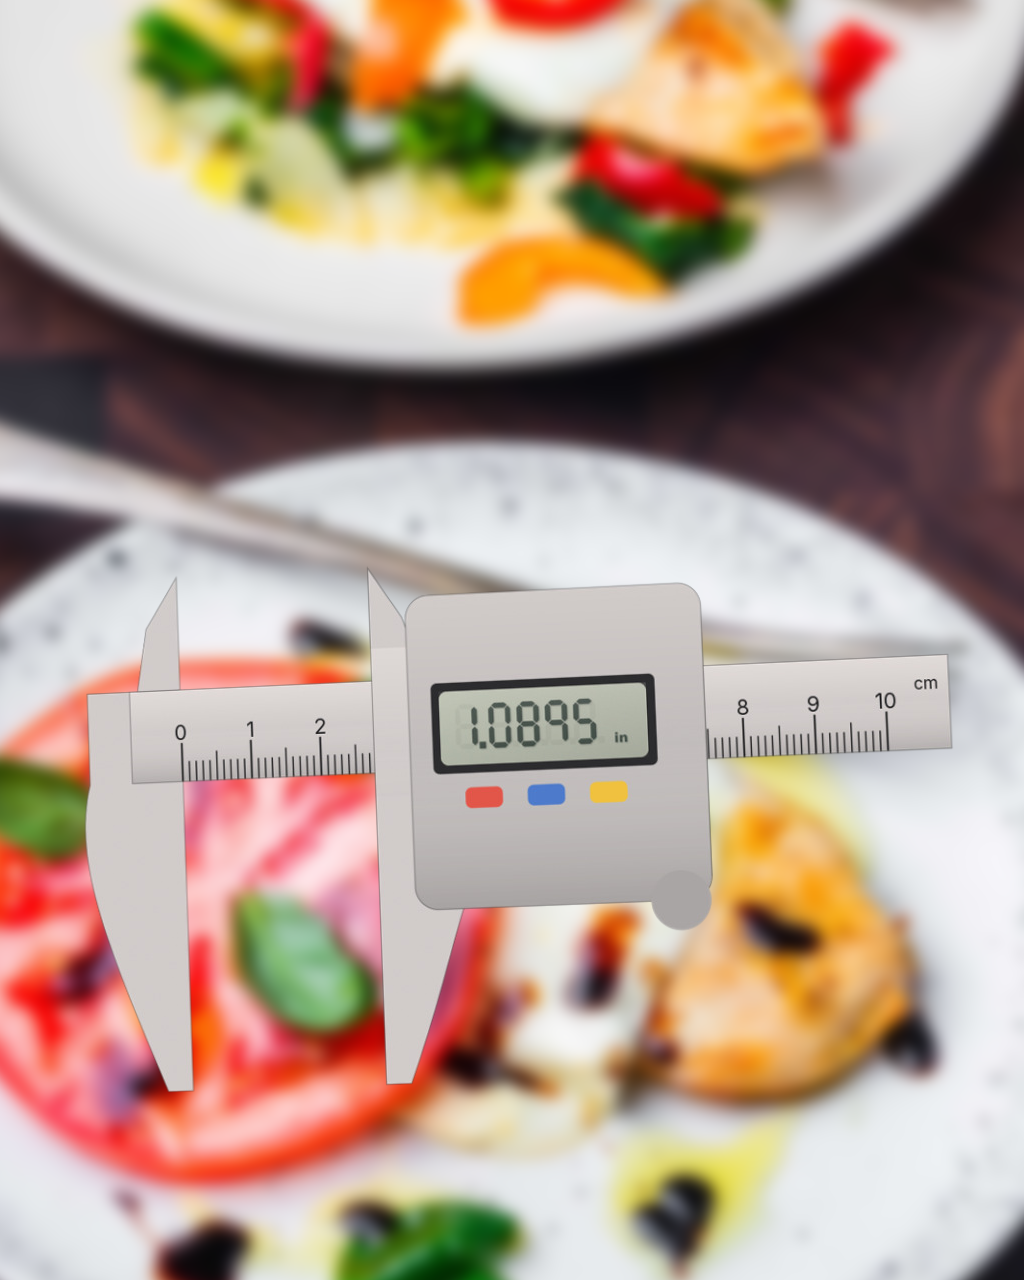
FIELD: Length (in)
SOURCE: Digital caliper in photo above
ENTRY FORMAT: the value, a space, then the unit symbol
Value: 1.0895 in
